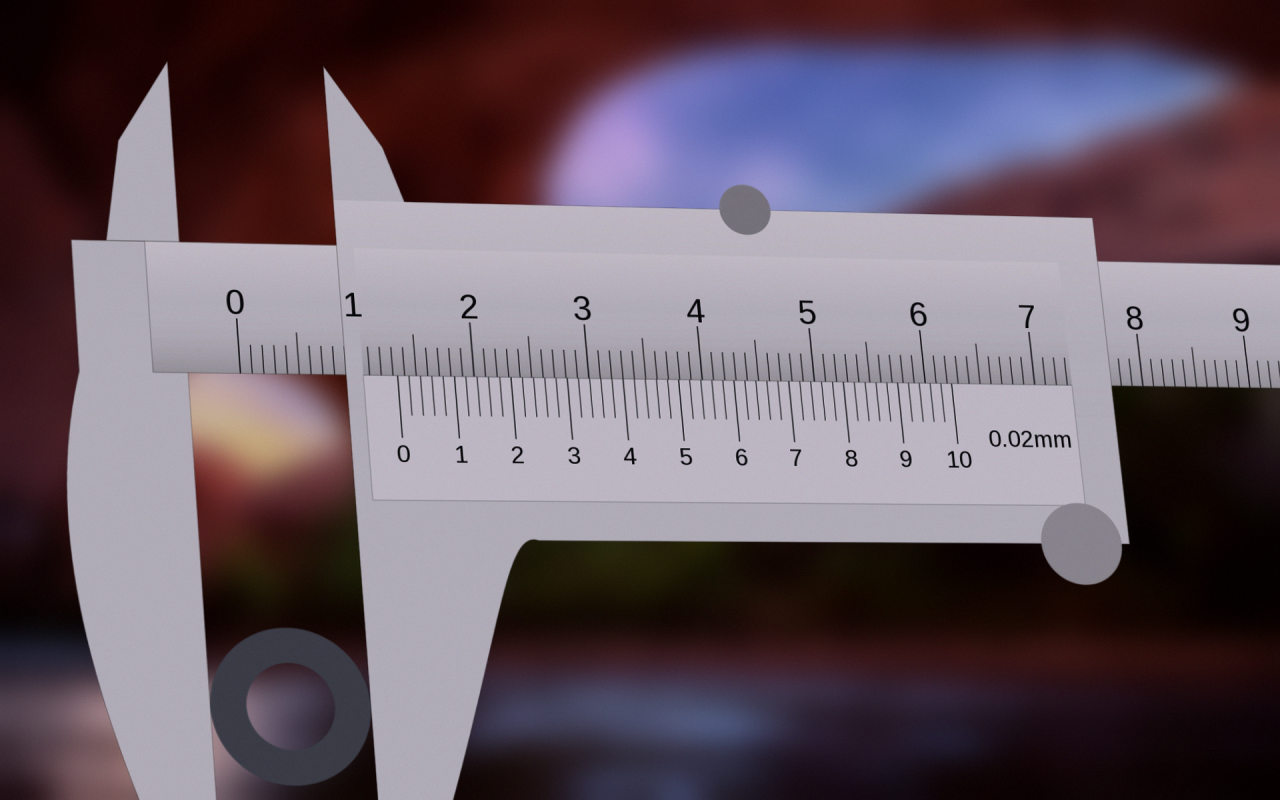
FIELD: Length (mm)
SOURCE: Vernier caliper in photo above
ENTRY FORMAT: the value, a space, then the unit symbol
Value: 13.4 mm
